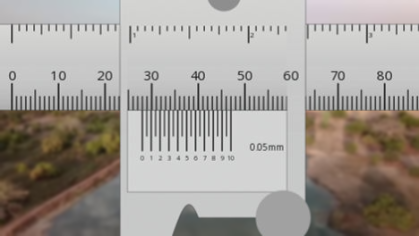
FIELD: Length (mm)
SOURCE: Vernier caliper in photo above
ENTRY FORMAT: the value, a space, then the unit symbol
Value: 28.0 mm
